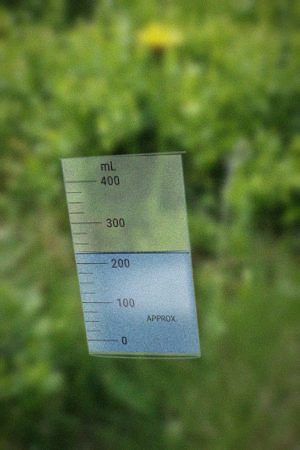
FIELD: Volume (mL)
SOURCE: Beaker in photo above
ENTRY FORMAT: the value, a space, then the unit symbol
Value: 225 mL
